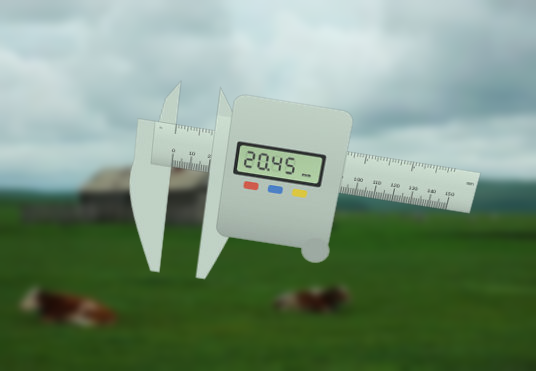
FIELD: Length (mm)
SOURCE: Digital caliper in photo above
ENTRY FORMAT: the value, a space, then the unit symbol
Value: 20.45 mm
